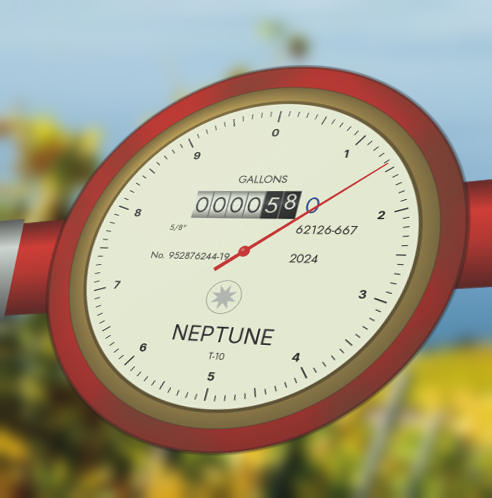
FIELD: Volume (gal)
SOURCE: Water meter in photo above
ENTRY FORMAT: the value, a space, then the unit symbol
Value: 581.4 gal
